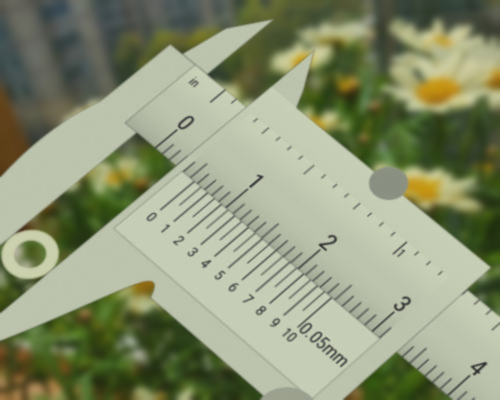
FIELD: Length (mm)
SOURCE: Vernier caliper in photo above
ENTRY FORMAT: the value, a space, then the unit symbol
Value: 5.6 mm
